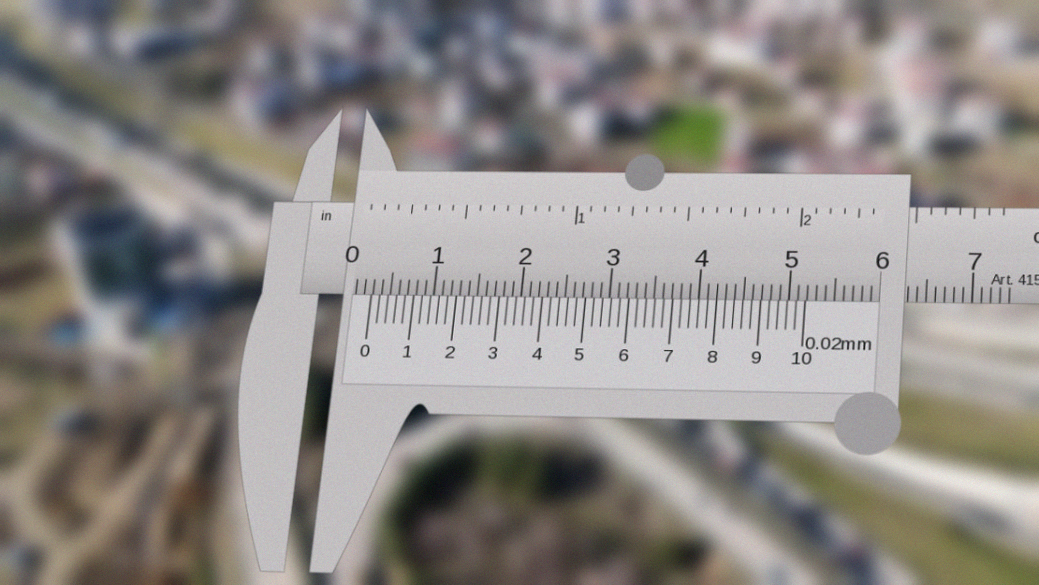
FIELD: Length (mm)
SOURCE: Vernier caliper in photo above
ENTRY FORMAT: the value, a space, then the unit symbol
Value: 2.8 mm
